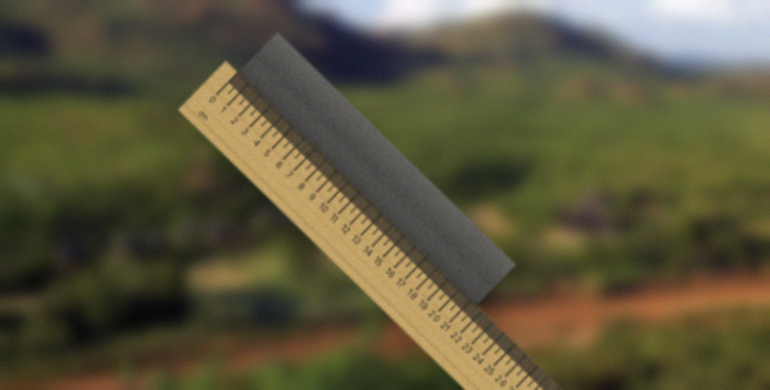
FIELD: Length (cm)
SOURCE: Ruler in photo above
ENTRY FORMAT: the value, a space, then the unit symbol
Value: 21.5 cm
